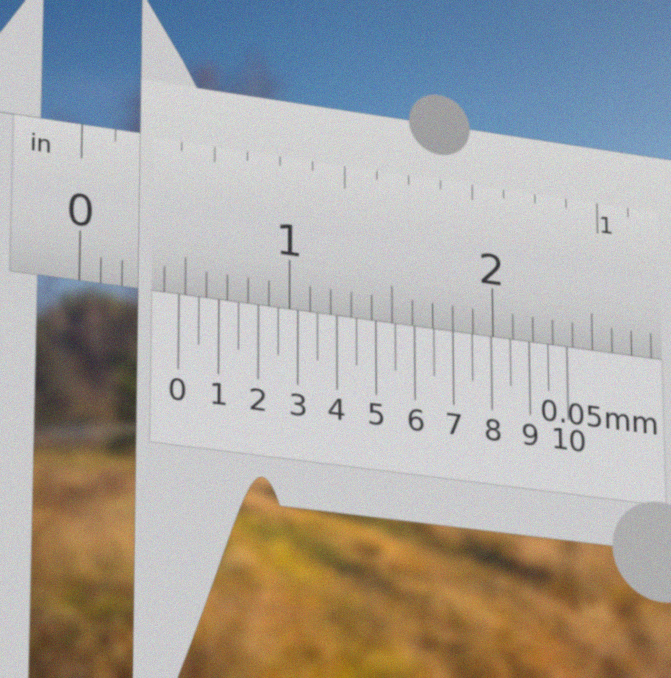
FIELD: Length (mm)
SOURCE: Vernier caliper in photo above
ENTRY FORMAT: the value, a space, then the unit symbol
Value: 4.7 mm
